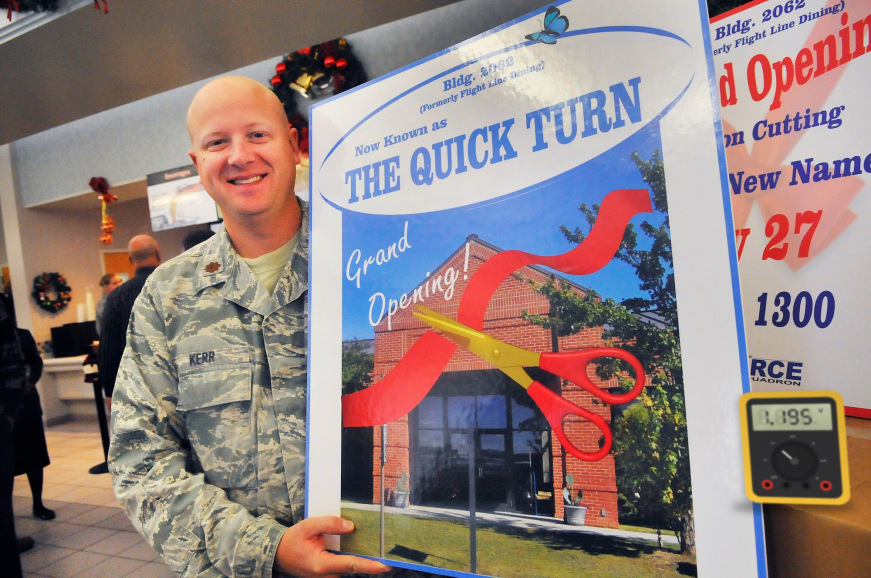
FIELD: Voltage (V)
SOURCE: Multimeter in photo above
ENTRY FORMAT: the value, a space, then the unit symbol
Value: 1.195 V
